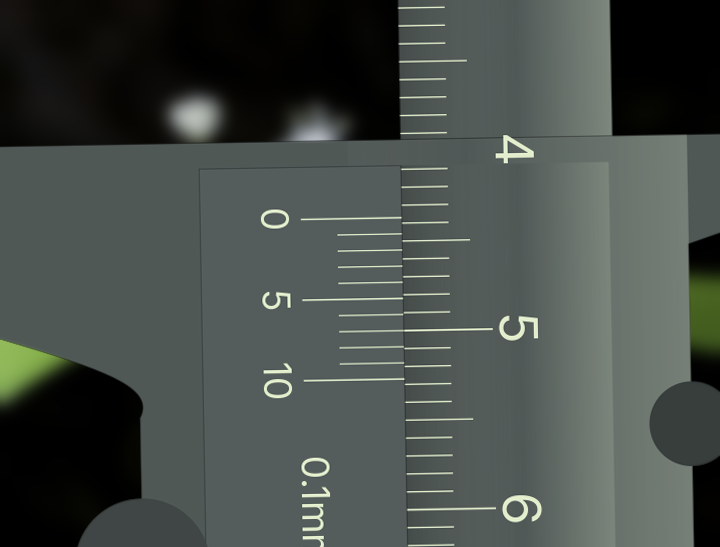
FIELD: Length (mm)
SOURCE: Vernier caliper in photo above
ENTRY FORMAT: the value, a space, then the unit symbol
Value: 43.7 mm
